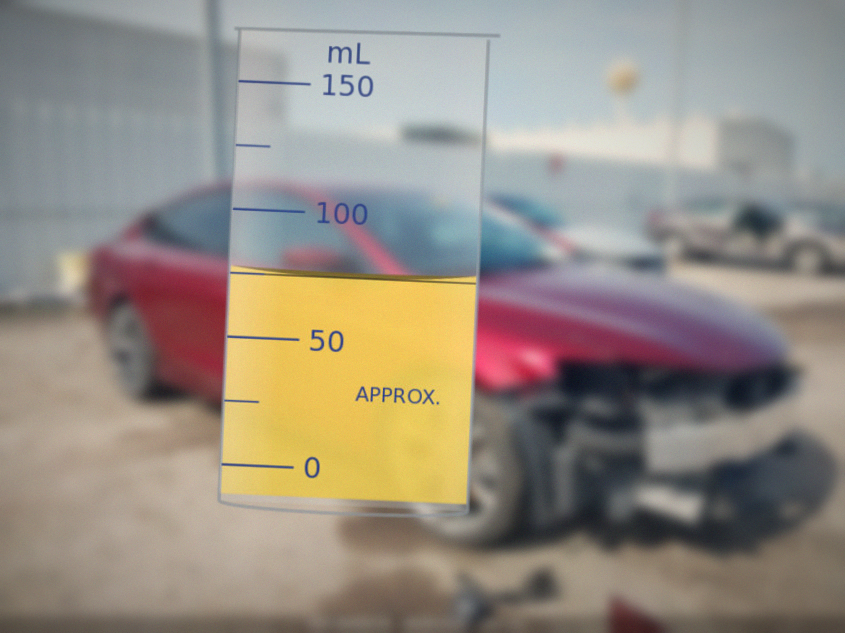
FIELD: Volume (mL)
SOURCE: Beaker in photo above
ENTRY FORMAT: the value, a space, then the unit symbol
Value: 75 mL
